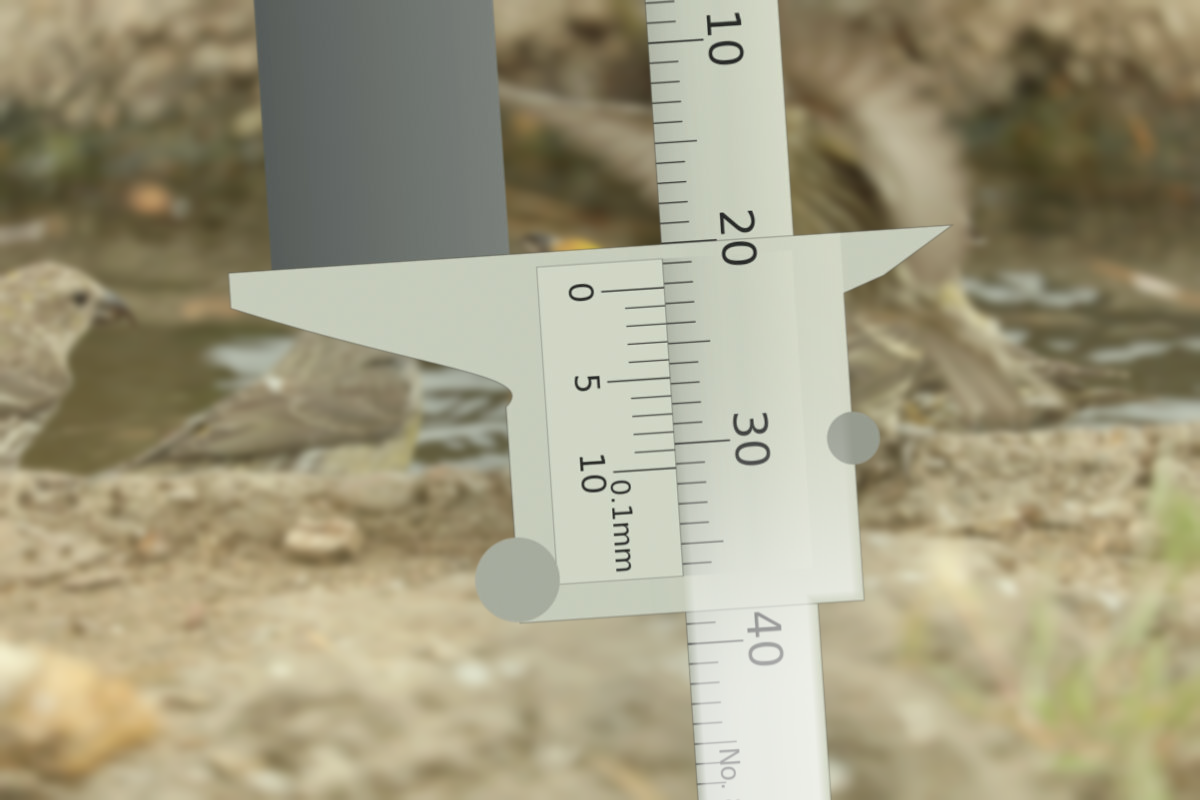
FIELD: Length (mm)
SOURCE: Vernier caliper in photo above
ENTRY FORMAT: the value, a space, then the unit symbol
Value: 22.2 mm
